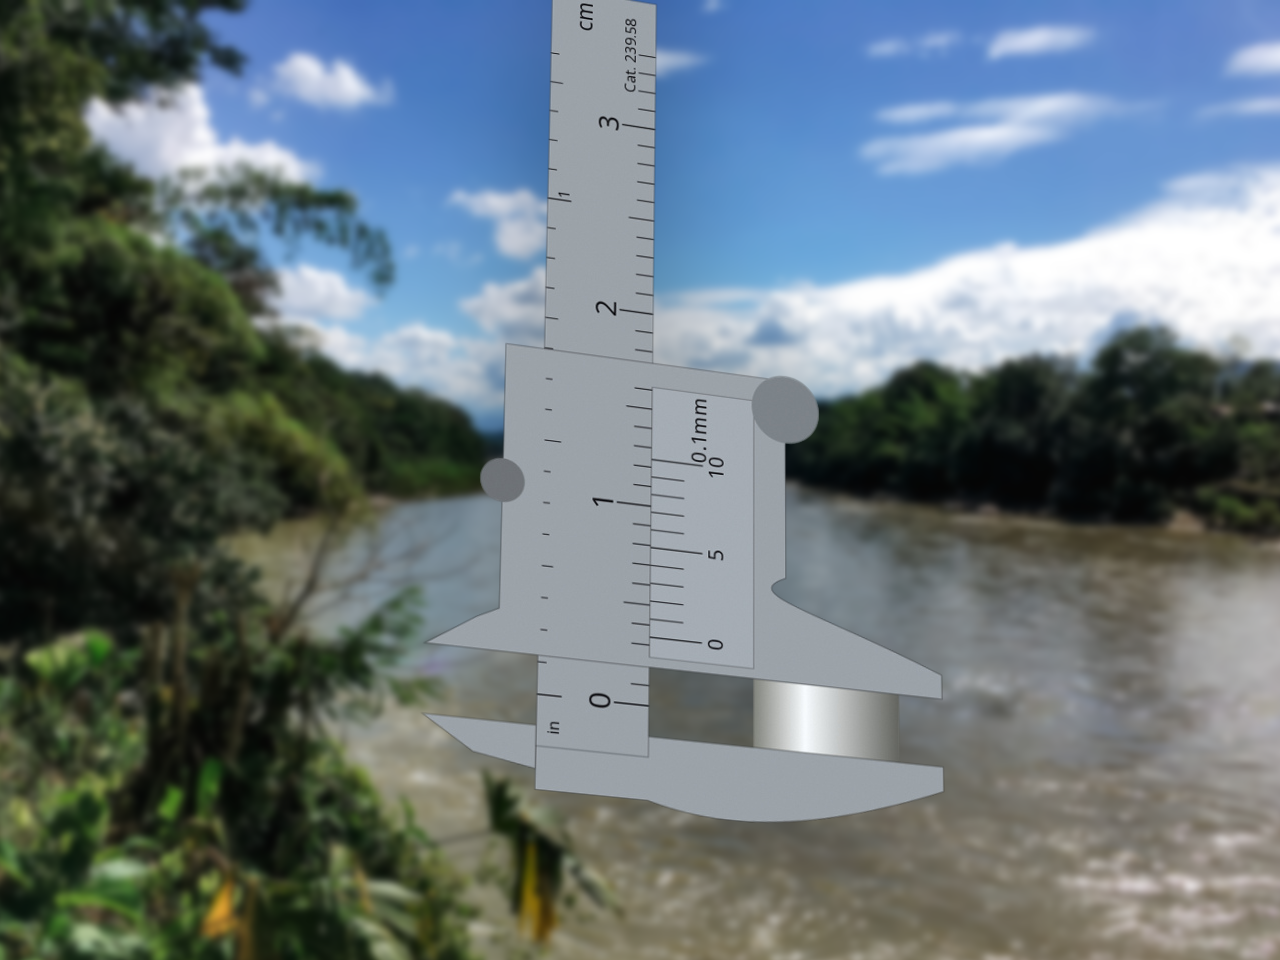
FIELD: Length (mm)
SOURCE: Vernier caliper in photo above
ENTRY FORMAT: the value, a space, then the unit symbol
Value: 3.4 mm
